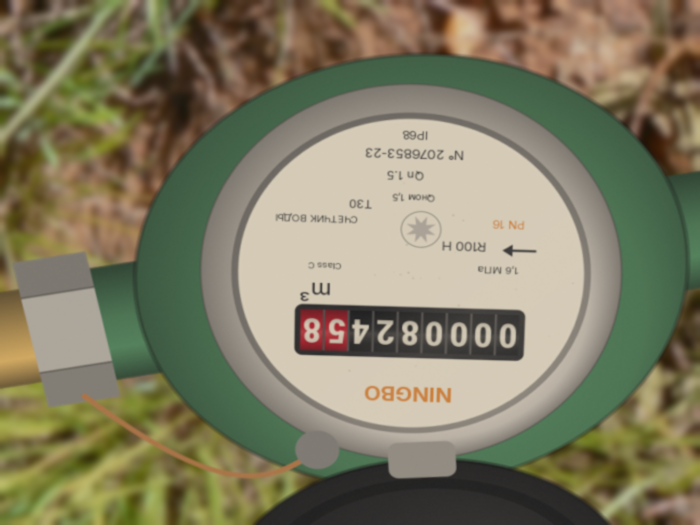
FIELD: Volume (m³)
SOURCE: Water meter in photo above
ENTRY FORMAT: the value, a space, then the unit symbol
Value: 824.58 m³
